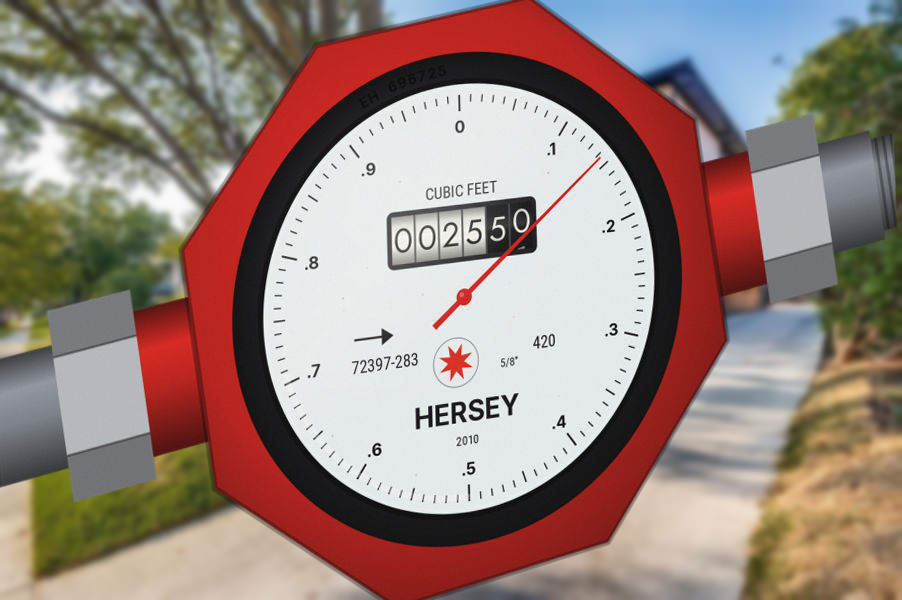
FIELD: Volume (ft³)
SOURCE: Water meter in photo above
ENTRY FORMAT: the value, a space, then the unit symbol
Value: 2550.14 ft³
